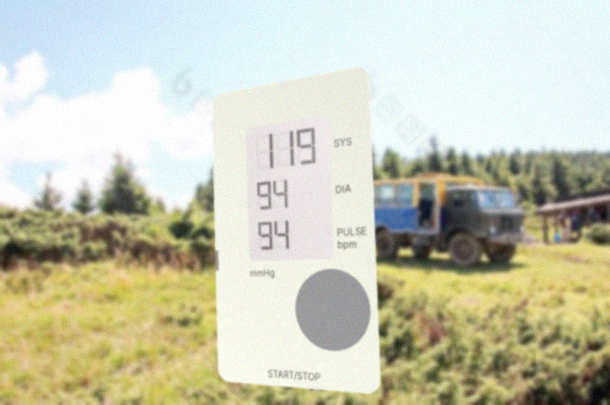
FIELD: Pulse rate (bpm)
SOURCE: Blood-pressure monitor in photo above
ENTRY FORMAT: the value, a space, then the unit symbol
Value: 94 bpm
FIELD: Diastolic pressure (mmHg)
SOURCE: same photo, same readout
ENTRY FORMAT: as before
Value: 94 mmHg
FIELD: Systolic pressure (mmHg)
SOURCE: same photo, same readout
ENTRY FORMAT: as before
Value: 119 mmHg
